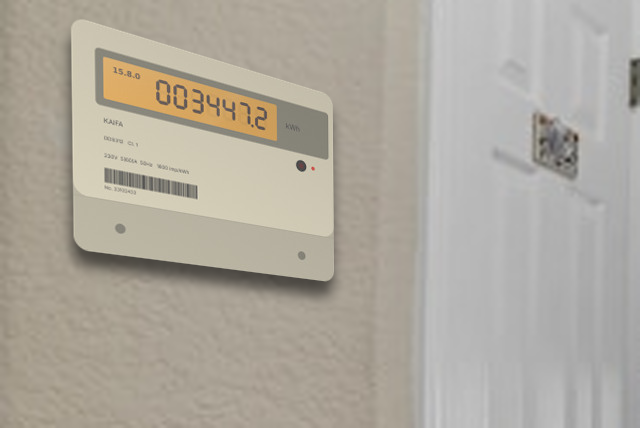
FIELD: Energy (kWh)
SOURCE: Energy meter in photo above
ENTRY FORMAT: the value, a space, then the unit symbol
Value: 3447.2 kWh
